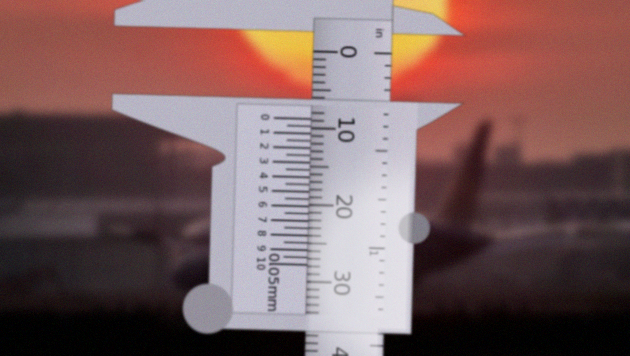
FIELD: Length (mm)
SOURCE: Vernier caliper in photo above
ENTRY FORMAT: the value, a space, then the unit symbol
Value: 8.8 mm
